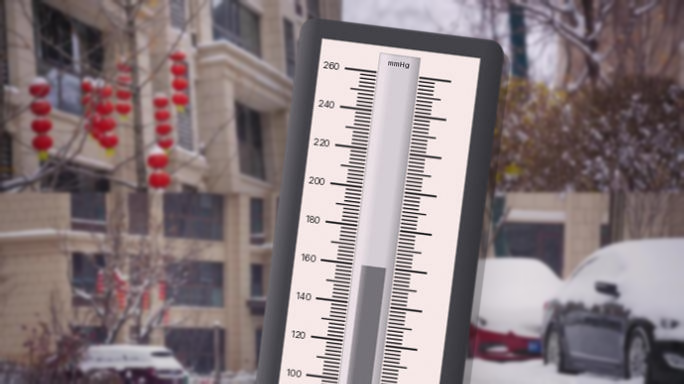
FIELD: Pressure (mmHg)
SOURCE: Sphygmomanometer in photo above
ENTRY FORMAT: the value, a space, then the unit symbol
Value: 160 mmHg
